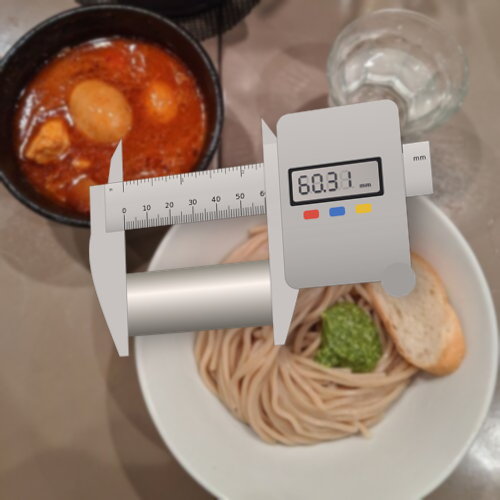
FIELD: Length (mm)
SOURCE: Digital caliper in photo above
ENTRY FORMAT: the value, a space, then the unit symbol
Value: 60.31 mm
